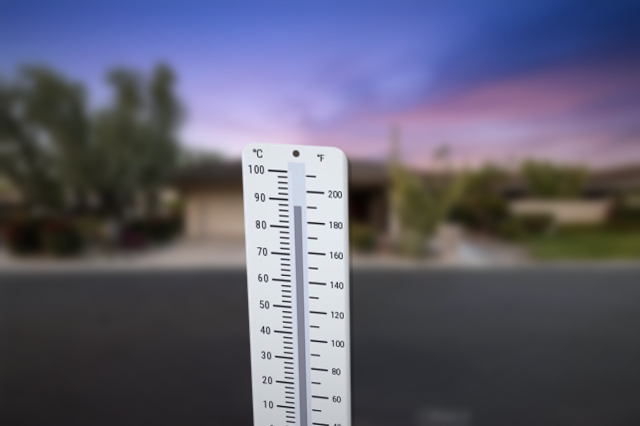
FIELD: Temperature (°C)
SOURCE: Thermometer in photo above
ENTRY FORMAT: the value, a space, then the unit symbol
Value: 88 °C
